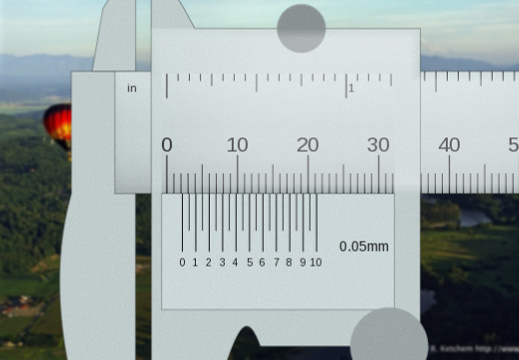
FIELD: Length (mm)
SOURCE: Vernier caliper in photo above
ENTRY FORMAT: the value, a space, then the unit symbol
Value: 2.2 mm
